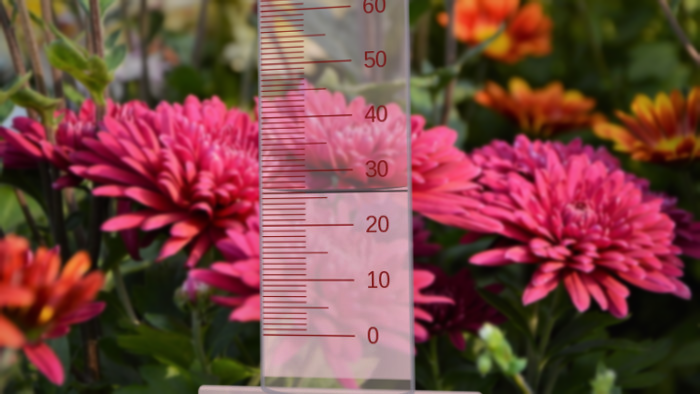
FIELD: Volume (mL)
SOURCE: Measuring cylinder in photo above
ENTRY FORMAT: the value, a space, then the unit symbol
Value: 26 mL
